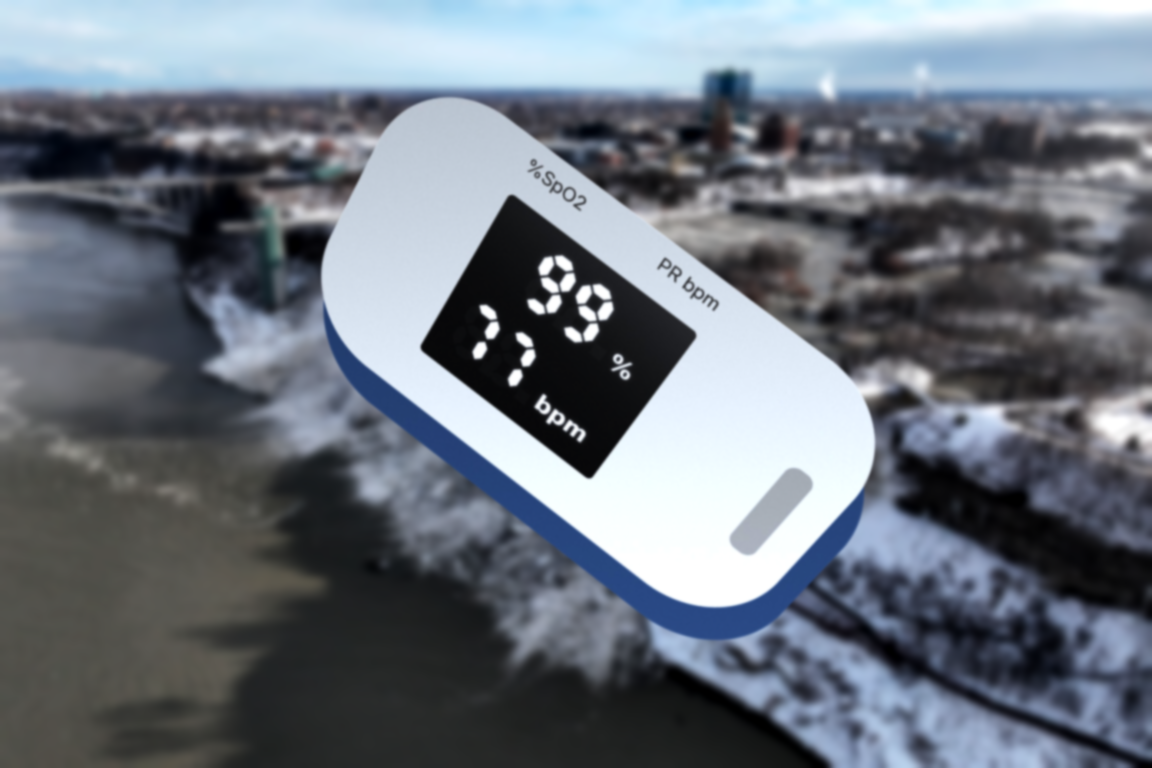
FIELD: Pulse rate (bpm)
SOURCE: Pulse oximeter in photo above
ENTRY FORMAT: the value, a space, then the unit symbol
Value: 77 bpm
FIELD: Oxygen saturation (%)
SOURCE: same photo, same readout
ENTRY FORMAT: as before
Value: 99 %
